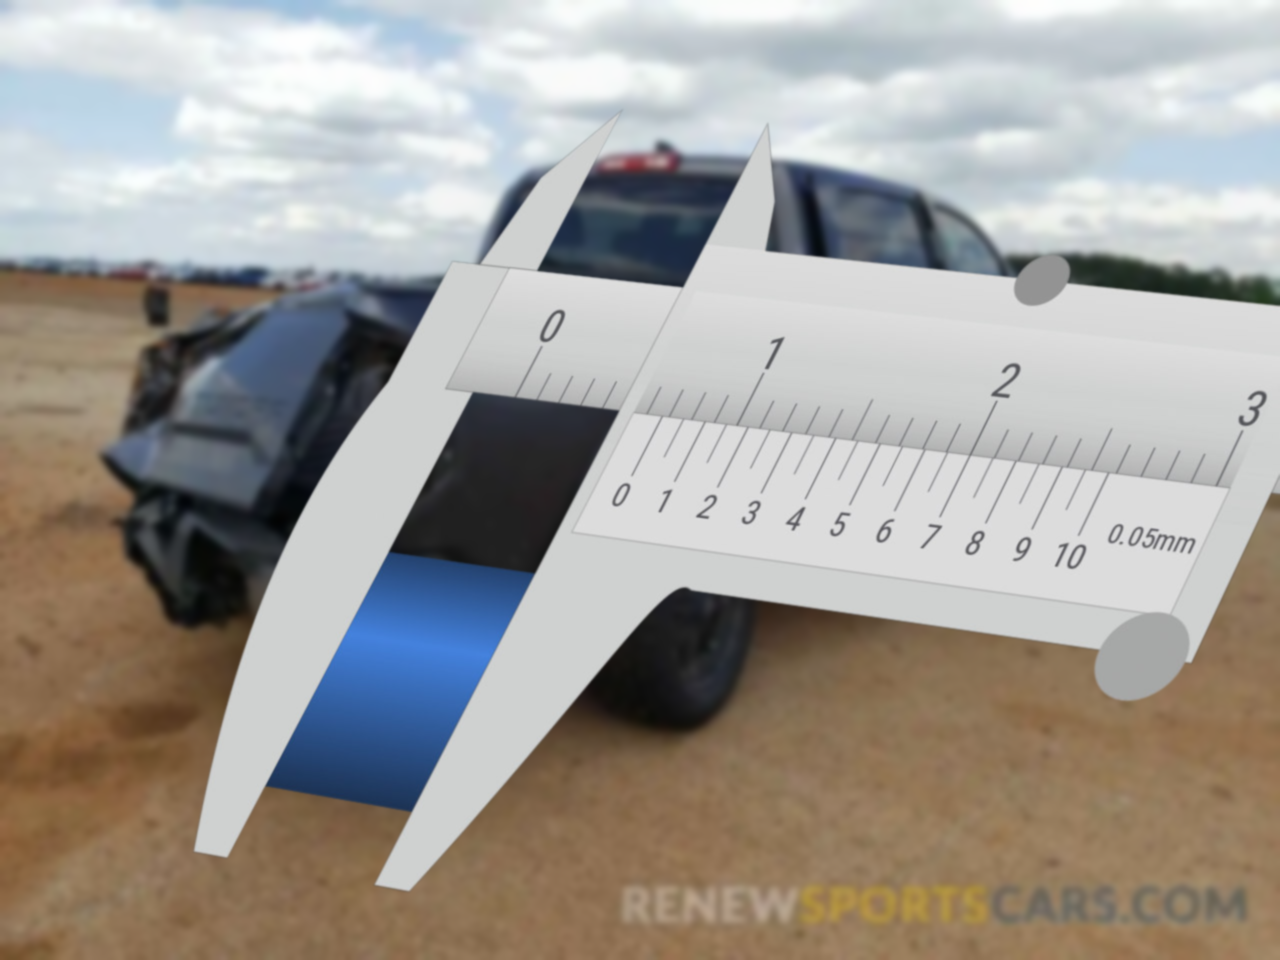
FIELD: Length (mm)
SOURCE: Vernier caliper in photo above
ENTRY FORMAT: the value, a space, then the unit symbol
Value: 6.7 mm
